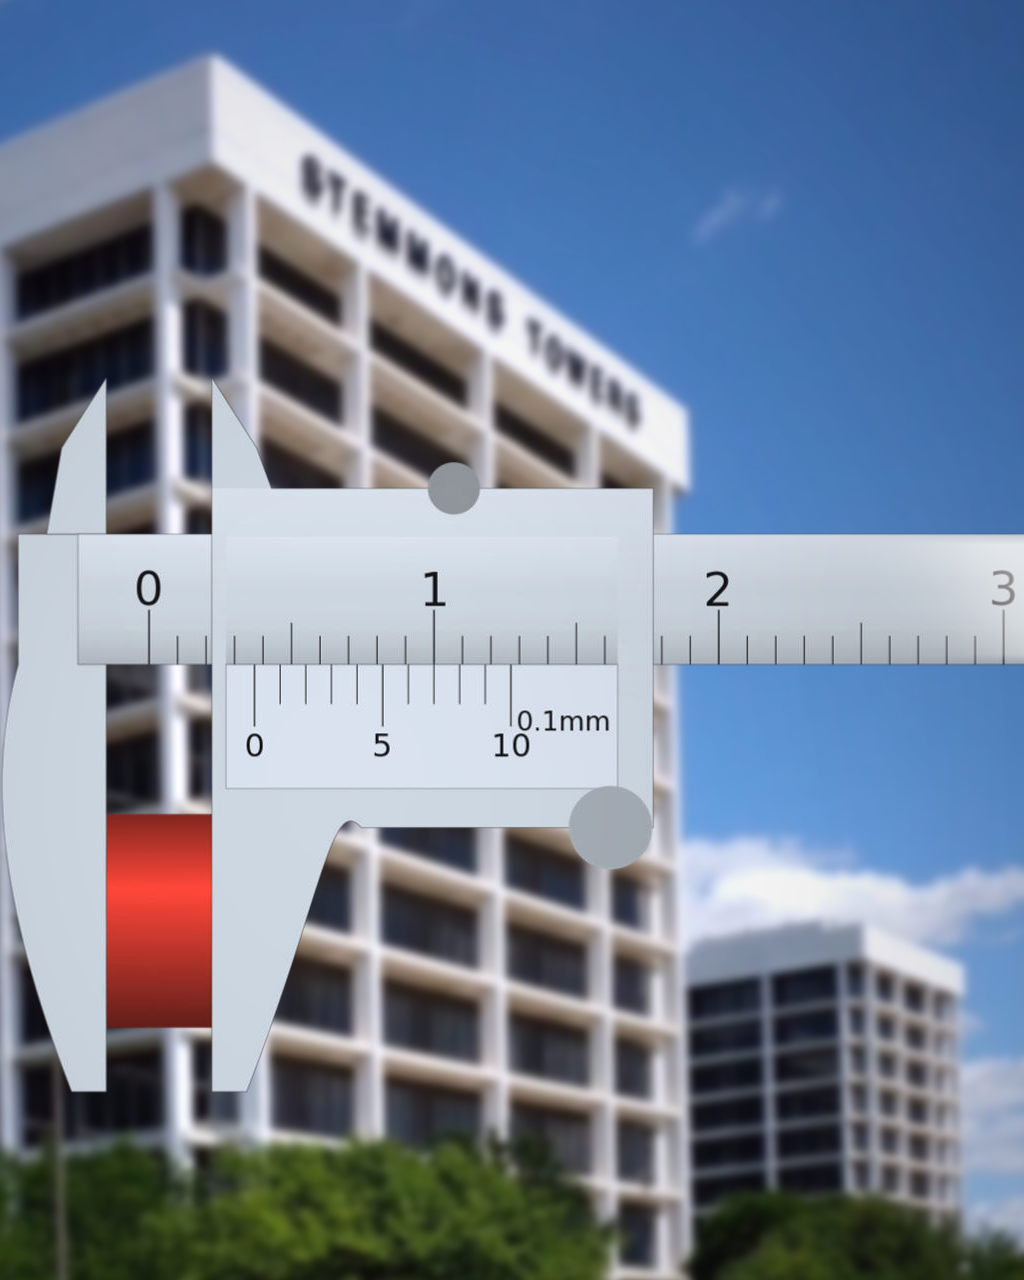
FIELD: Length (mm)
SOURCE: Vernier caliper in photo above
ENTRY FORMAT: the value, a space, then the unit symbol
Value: 3.7 mm
